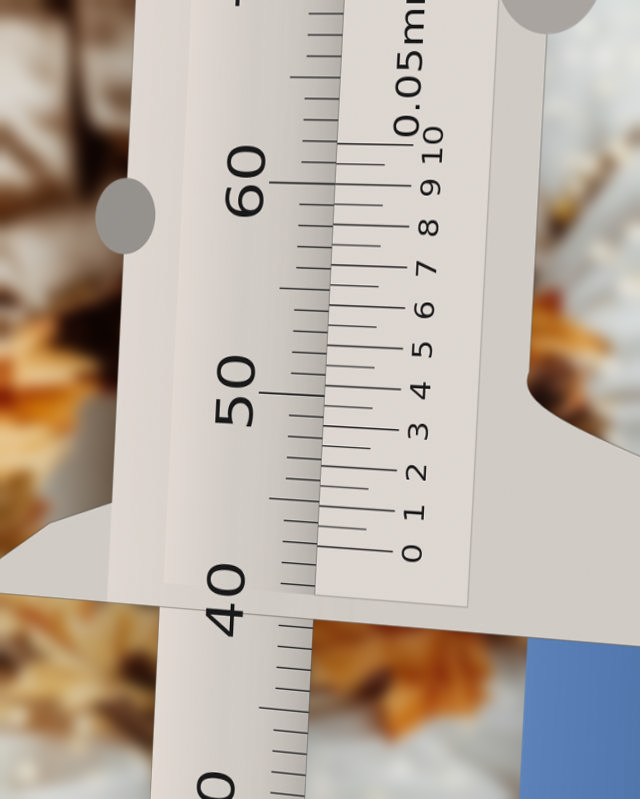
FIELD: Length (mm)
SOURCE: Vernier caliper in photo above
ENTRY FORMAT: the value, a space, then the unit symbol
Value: 42.9 mm
